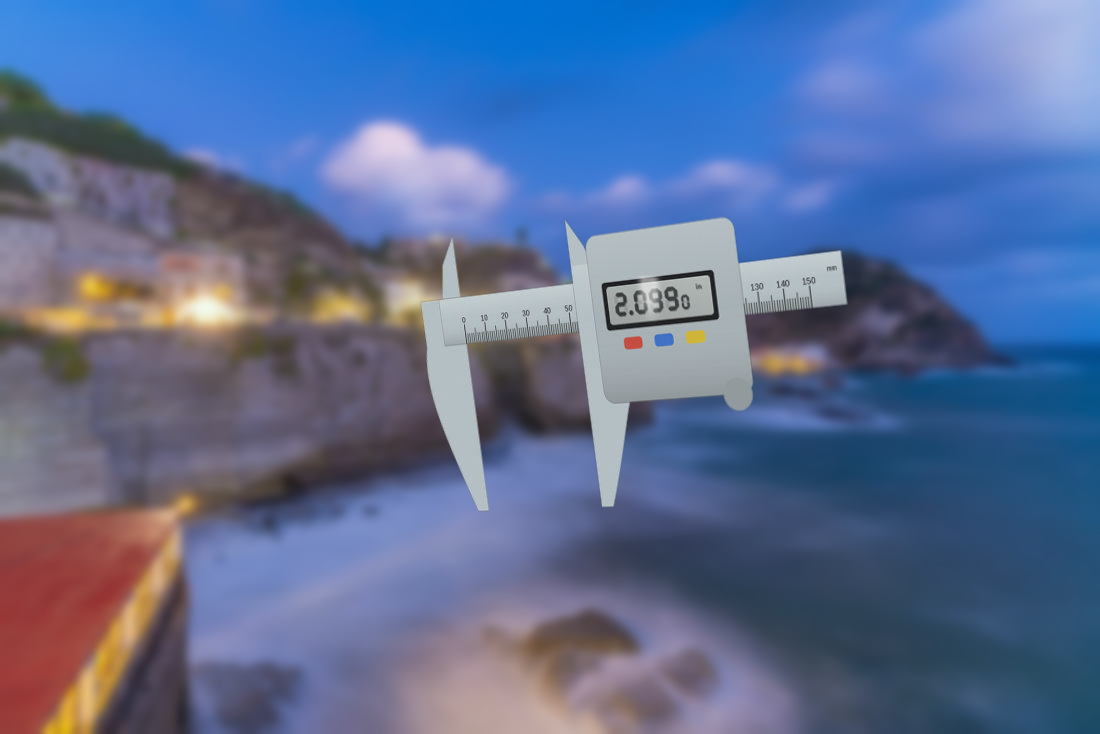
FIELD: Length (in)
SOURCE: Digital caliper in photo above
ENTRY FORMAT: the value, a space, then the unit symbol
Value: 2.0990 in
